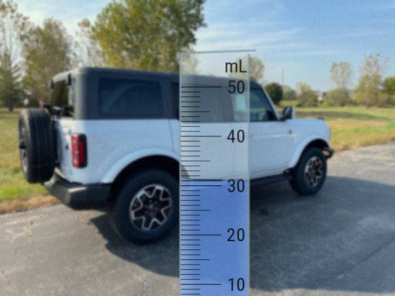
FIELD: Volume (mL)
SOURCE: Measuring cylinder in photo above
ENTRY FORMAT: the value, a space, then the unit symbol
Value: 31 mL
